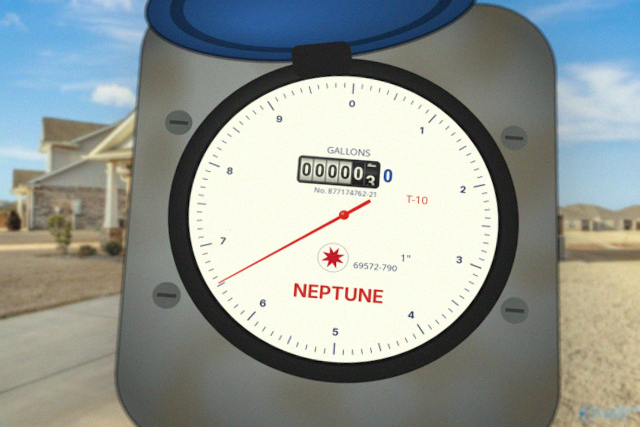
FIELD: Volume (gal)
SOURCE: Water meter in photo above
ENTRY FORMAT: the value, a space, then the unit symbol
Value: 26.5 gal
